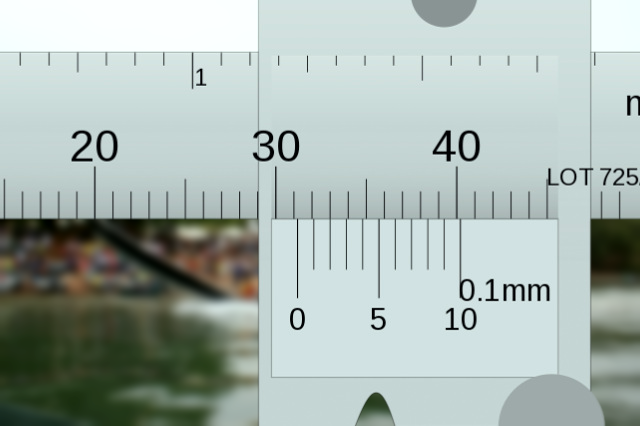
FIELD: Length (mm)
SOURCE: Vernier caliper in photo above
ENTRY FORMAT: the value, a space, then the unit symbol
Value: 31.2 mm
